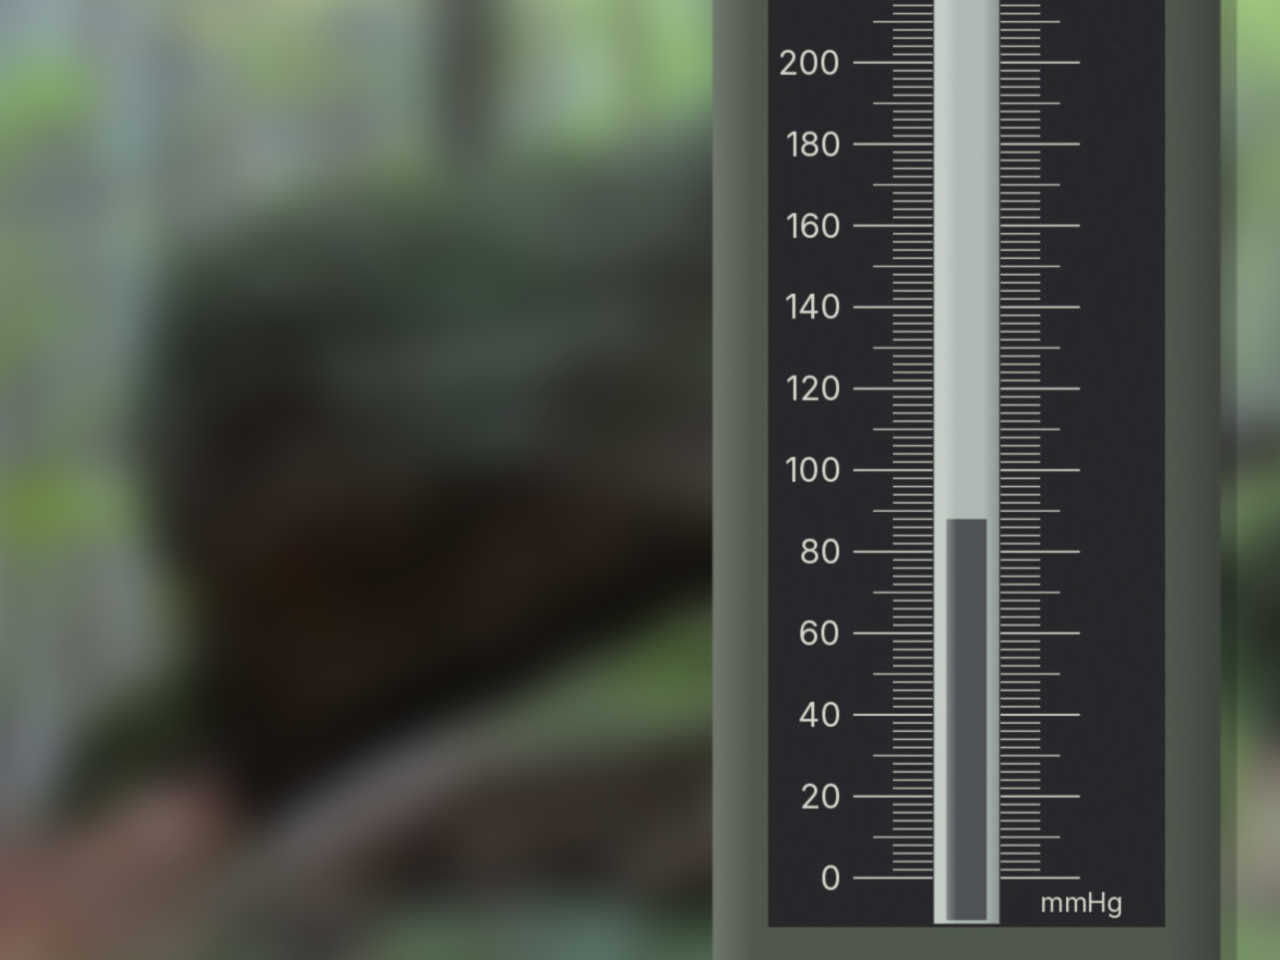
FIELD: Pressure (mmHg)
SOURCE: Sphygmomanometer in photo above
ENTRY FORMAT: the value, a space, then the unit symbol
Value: 88 mmHg
